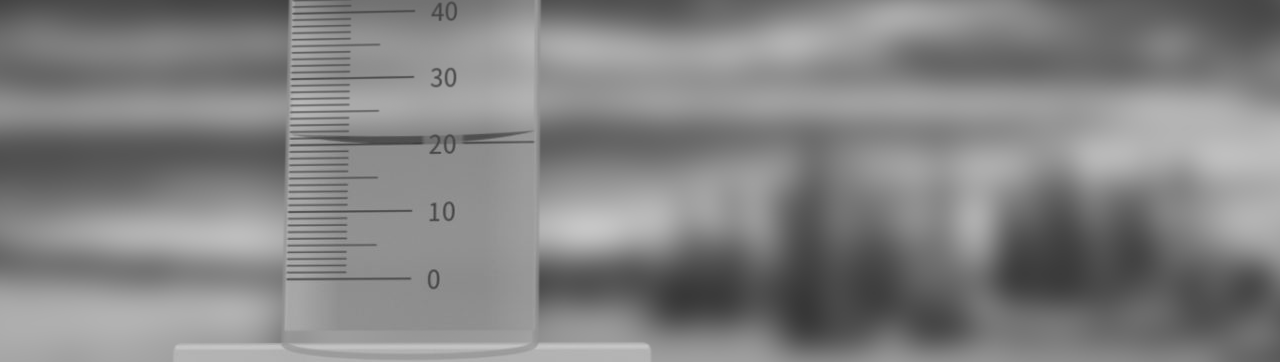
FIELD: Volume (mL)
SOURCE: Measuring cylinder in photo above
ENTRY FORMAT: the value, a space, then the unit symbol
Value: 20 mL
